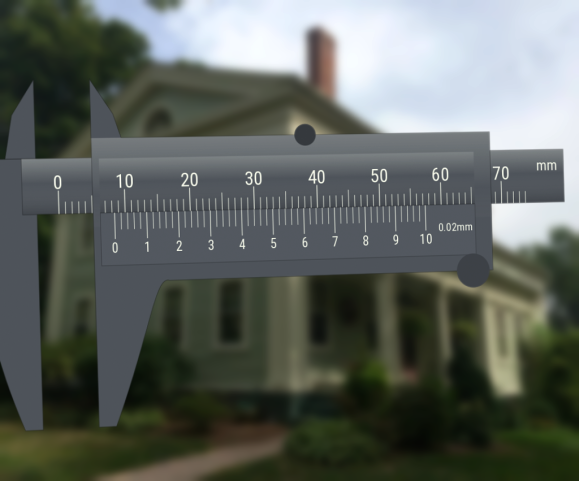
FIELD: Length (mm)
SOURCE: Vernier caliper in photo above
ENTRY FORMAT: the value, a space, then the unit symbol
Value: 8.4 mm
